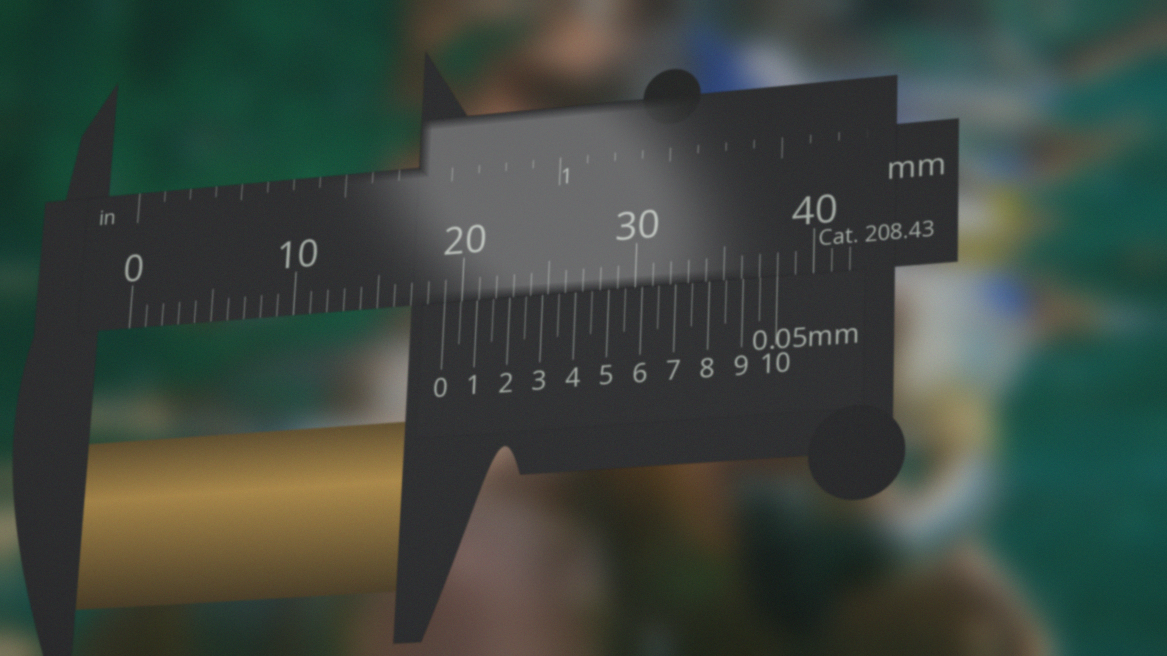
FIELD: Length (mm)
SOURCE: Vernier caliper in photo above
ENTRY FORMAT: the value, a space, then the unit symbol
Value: 19.0 mm
